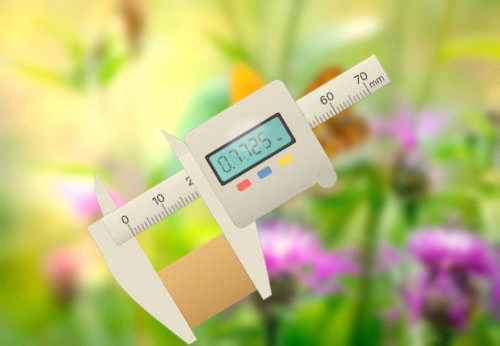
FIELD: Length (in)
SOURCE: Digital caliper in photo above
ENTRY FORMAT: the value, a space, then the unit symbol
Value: 0.7725 in
